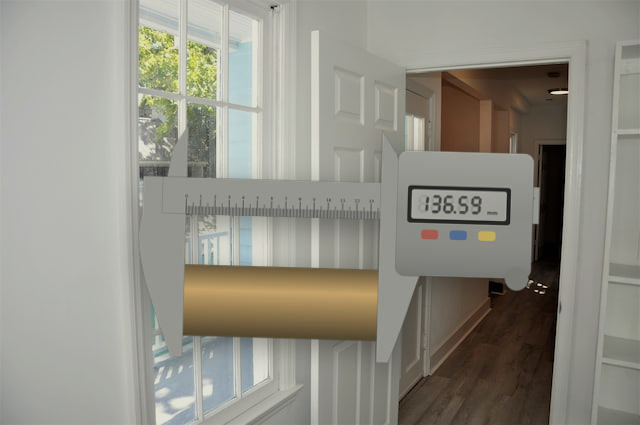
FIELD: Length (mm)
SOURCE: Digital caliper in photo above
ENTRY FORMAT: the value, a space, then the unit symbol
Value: 136.59 mm
